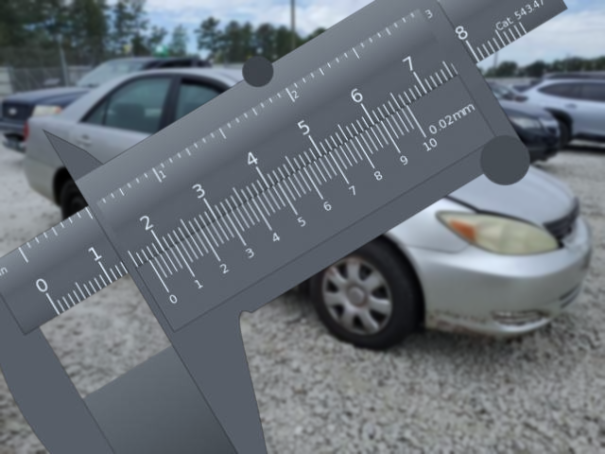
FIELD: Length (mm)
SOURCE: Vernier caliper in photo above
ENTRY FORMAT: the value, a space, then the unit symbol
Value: 17.2 mm
